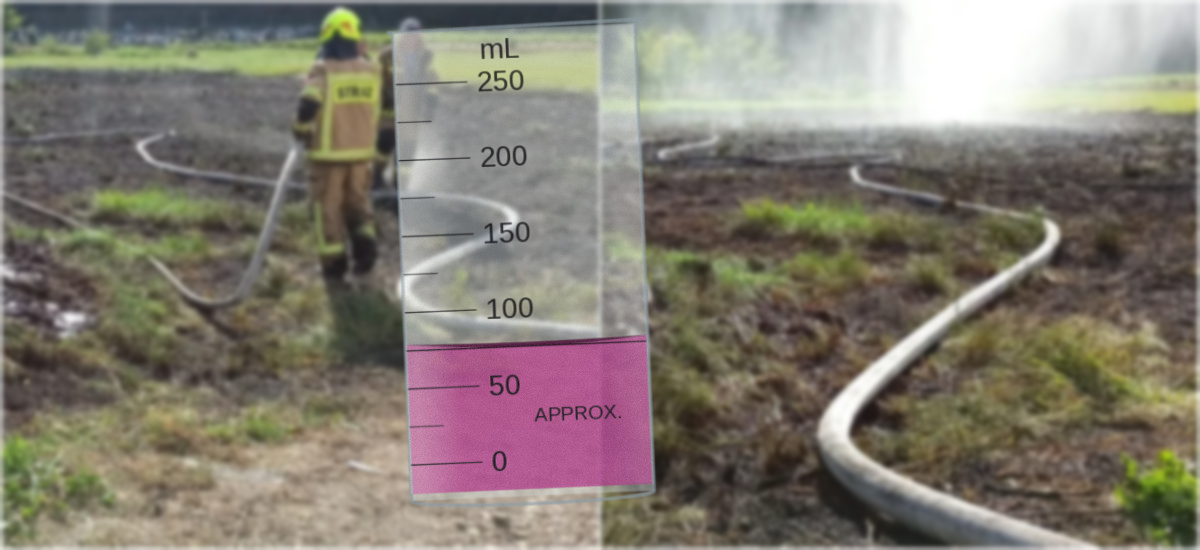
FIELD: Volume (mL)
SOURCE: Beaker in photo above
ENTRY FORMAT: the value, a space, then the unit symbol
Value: 75 mL
